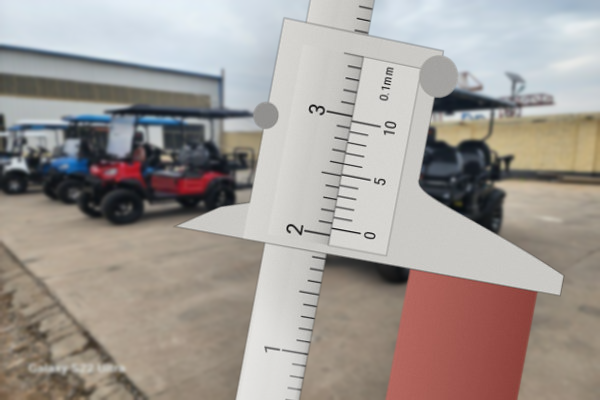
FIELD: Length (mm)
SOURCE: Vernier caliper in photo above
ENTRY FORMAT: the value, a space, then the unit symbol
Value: 20.6 mm
